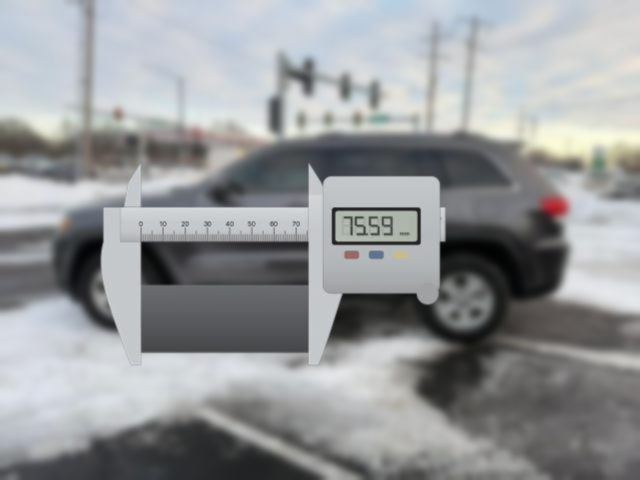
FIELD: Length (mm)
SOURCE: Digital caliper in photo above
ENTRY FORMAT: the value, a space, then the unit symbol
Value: 75.59 mm
